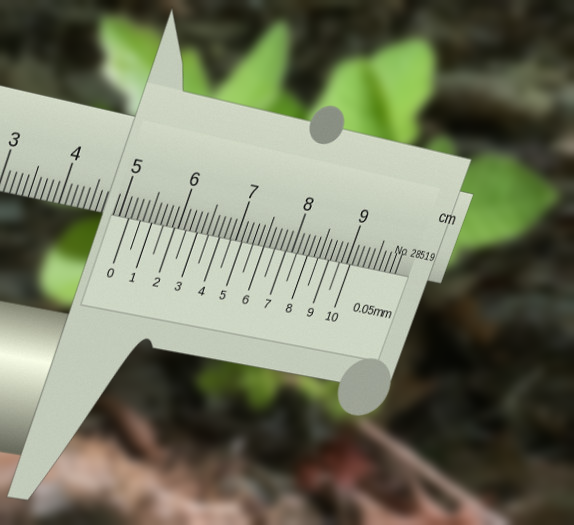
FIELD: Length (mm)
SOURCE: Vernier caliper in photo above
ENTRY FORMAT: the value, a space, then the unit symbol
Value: 51.6 mm
